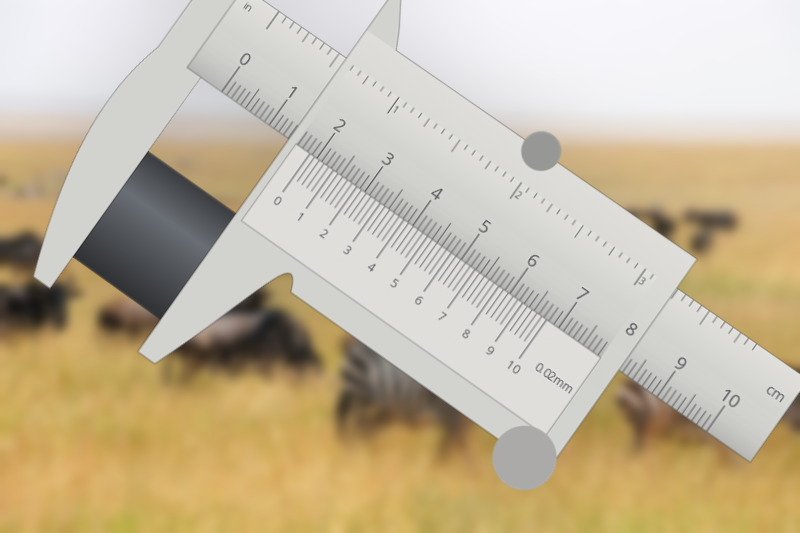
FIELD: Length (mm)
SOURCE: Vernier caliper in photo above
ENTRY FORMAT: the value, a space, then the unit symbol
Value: 18.6 mm
